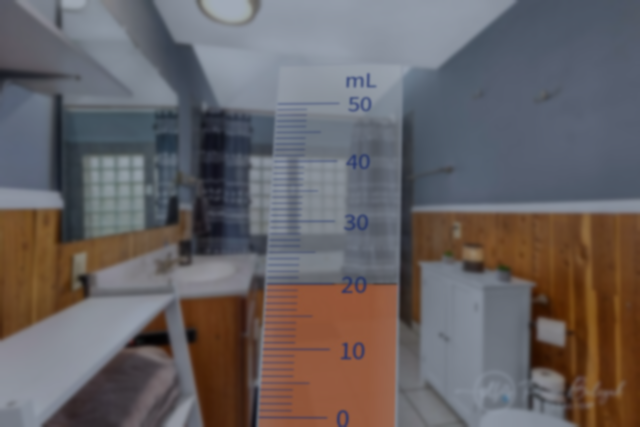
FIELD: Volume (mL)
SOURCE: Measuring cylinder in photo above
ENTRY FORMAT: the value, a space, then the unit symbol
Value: 20 mL
